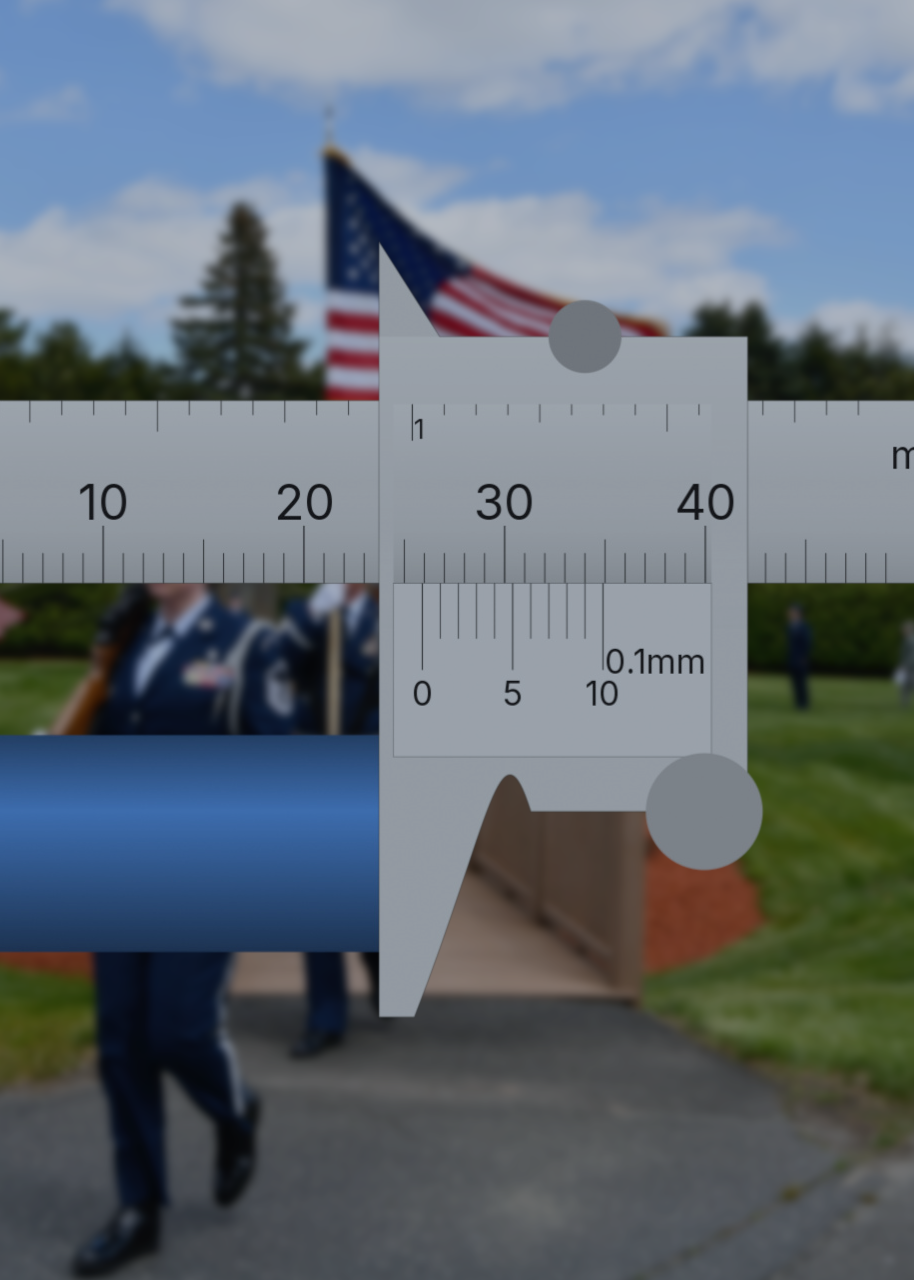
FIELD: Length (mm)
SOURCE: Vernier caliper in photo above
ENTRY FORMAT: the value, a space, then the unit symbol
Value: 25.9 mm
